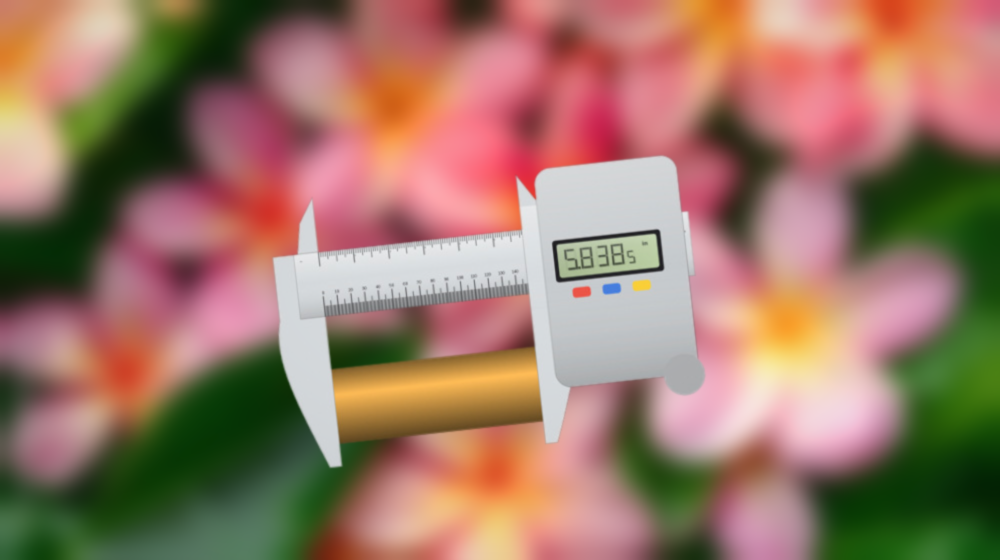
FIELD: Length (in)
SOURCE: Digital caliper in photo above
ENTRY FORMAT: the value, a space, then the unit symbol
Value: 5.8385 in
